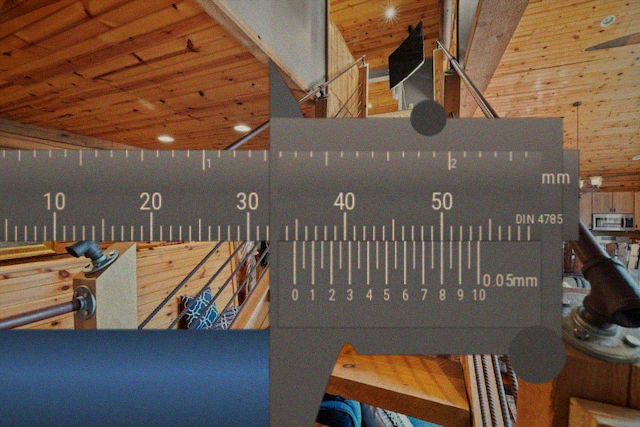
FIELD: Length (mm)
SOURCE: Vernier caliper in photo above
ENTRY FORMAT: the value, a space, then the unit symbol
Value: 34.8 mm
